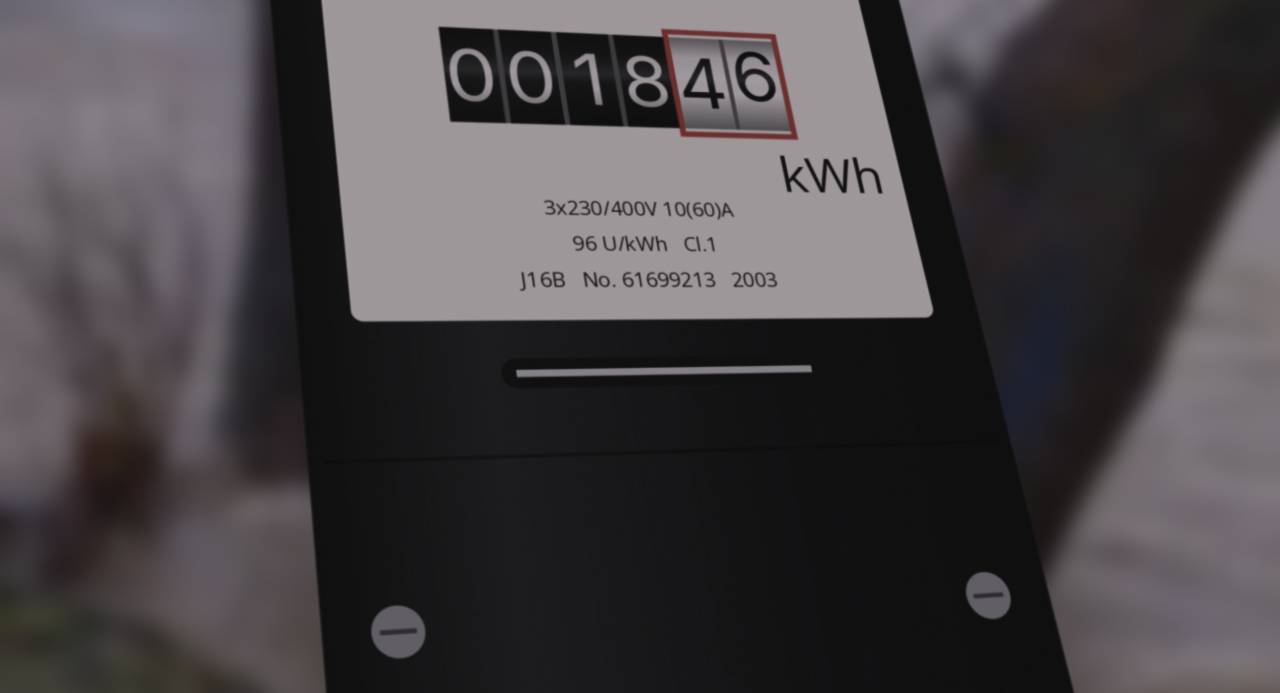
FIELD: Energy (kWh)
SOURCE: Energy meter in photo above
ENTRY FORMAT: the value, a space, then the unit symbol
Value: 18.46 kWh
